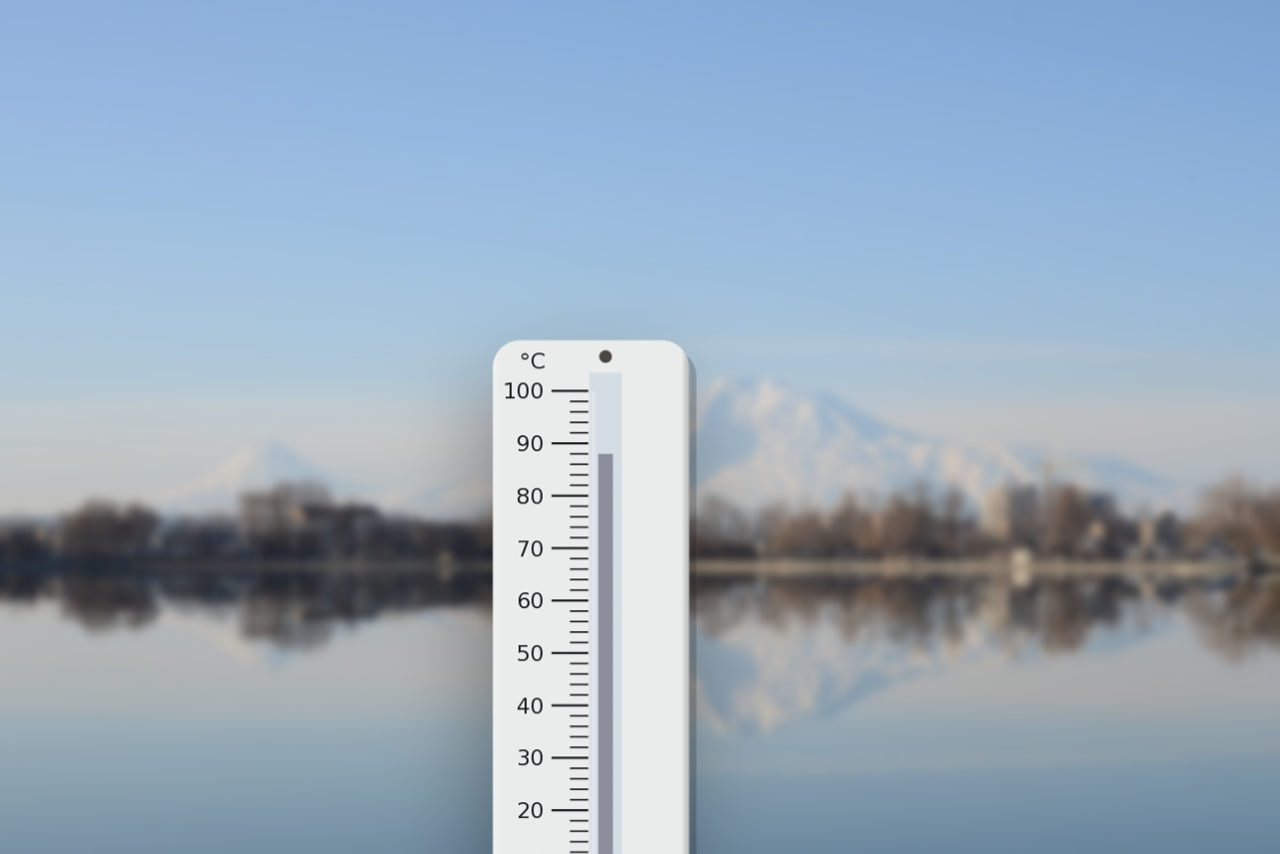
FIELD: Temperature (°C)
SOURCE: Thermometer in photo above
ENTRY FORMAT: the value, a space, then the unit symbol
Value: 88 °C
